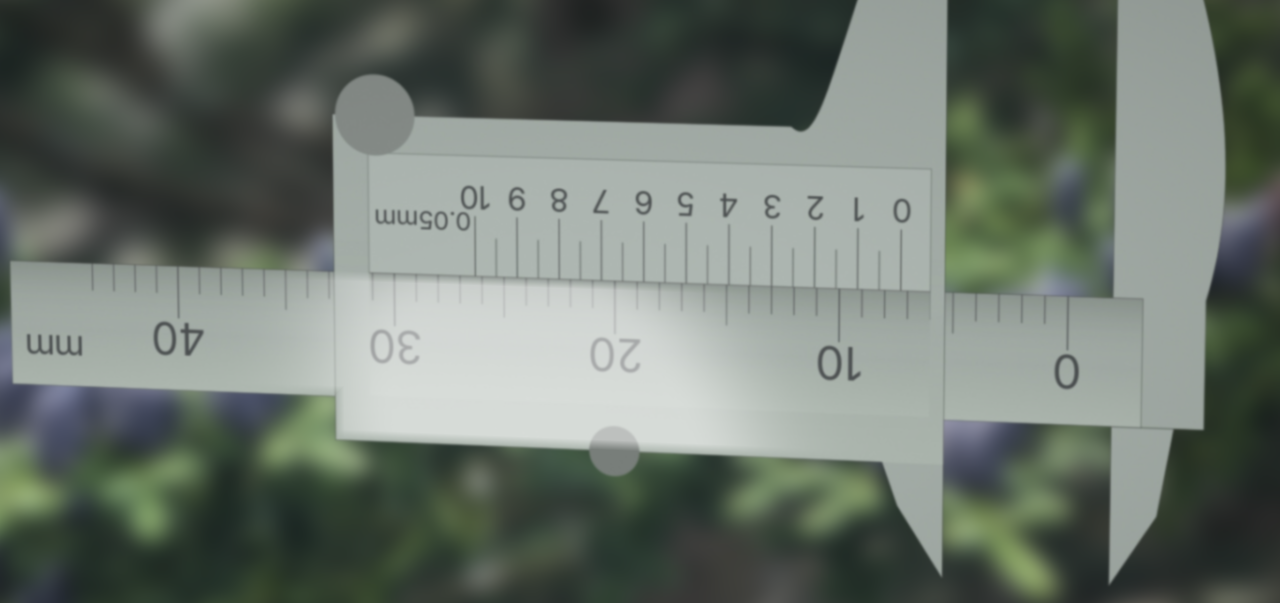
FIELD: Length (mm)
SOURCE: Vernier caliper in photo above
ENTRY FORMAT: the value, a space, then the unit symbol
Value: 7.3 mm
